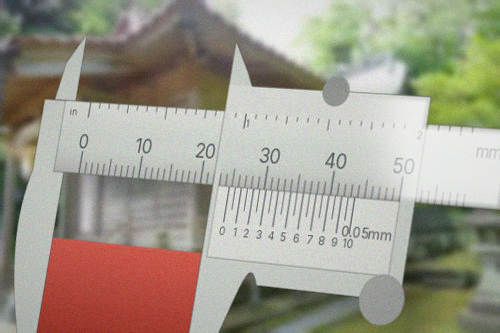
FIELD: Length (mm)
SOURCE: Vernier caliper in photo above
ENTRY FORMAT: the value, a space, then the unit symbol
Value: 24.6 mm
